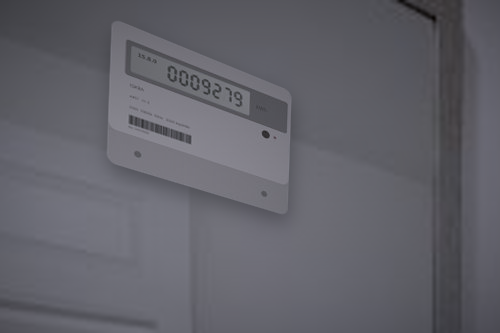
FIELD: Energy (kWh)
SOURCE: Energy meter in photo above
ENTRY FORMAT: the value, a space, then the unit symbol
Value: 9279 kWh
